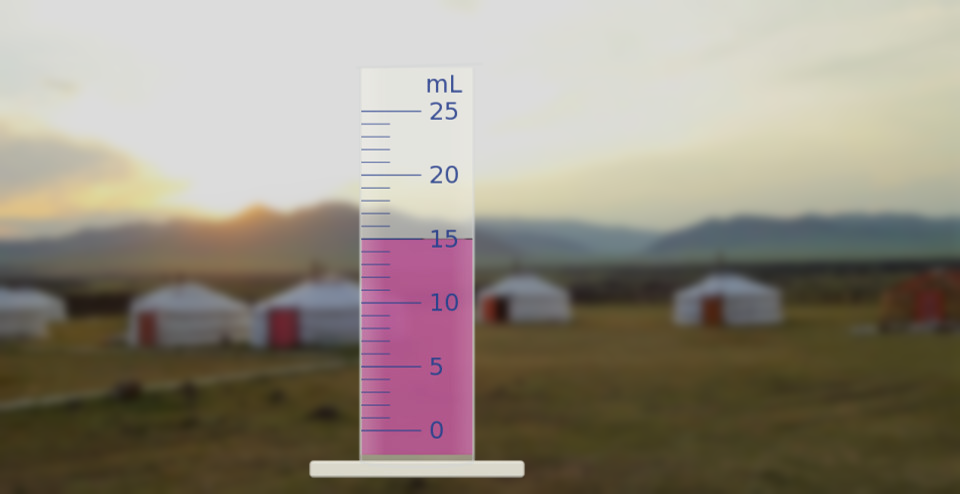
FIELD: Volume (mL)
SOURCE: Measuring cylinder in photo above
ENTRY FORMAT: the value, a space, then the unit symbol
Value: 15 mL
